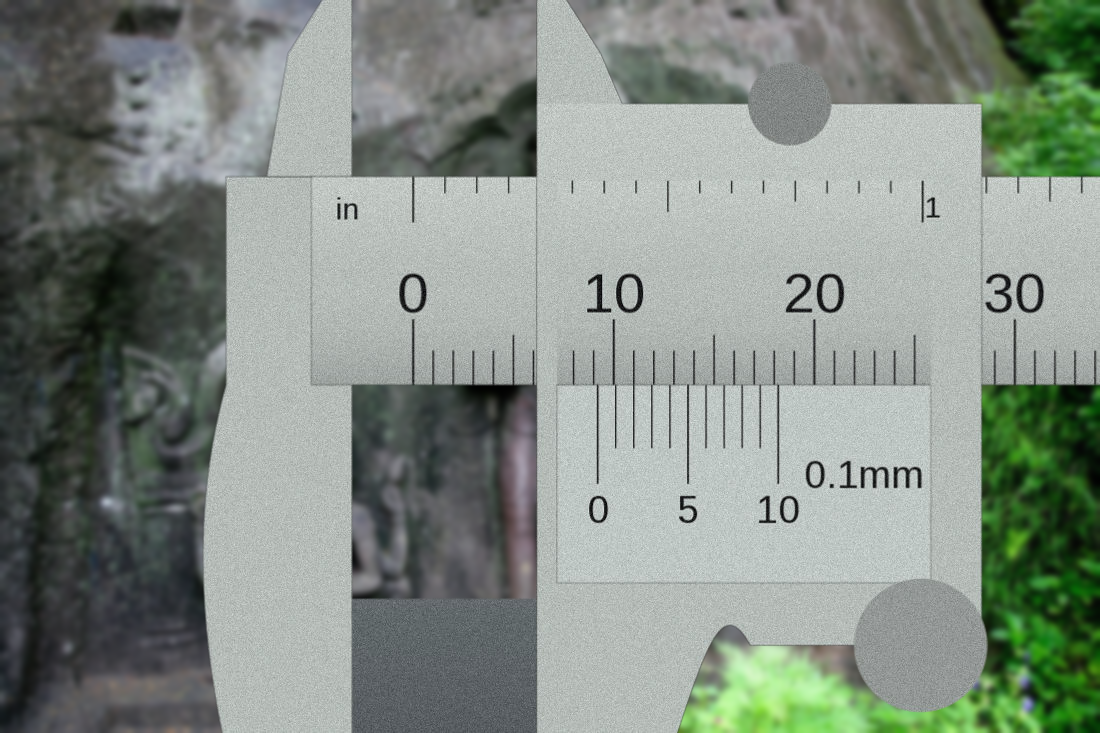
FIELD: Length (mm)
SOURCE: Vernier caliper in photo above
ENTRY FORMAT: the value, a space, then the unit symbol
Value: 9.2 mm
